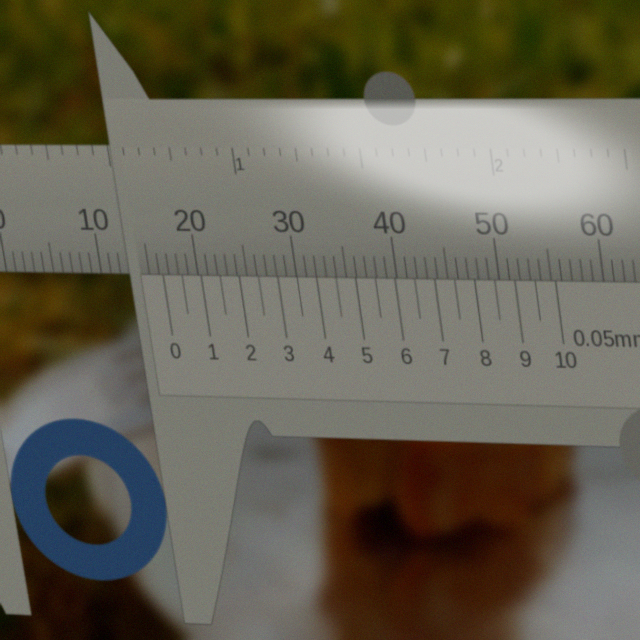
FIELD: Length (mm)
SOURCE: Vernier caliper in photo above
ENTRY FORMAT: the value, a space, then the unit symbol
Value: 16.4 mm
